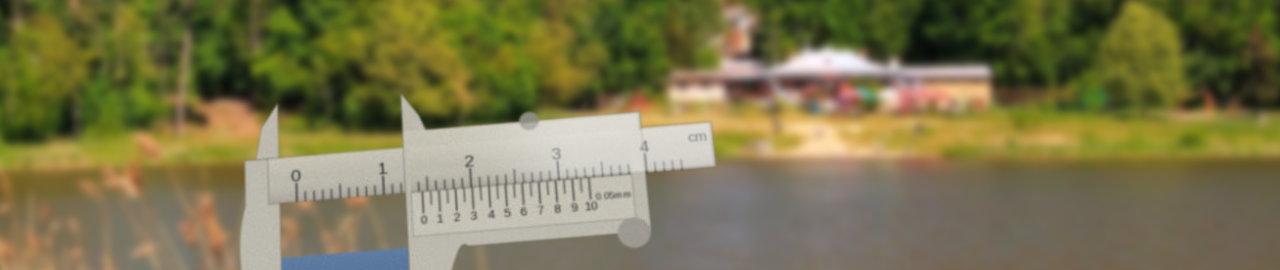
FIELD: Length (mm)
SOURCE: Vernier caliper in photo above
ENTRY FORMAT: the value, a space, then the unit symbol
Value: 14.4 mm
